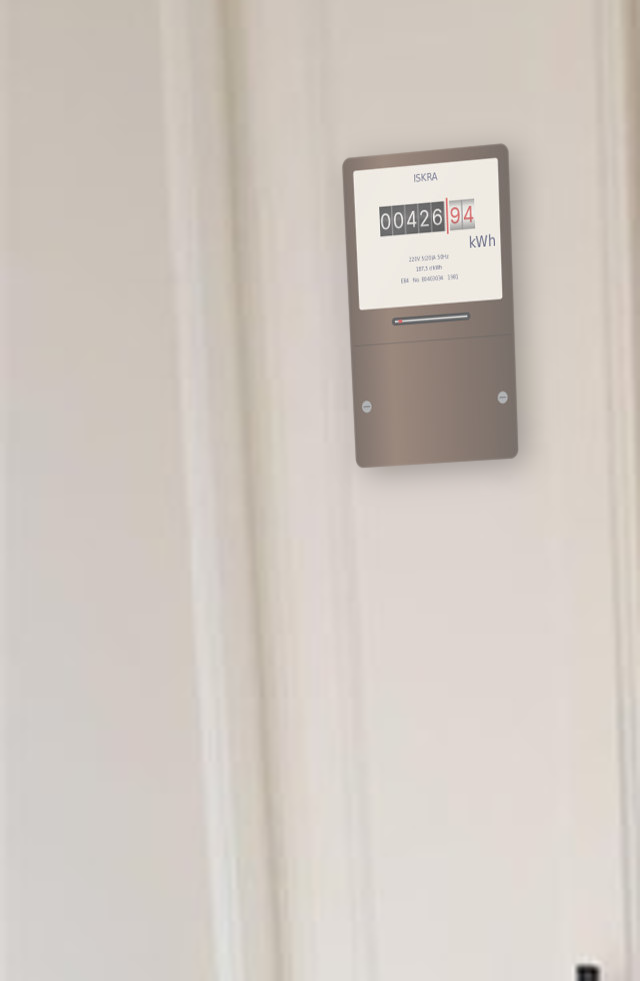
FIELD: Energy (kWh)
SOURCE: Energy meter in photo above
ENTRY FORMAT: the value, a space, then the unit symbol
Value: 426.94 kWh
